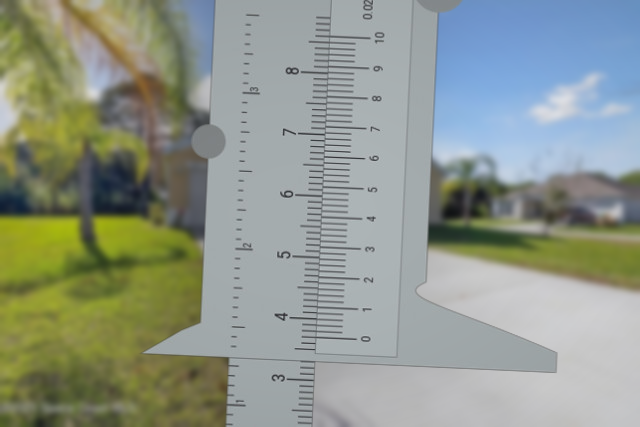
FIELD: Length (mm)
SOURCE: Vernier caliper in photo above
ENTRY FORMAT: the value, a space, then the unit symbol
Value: 37.0 mm
